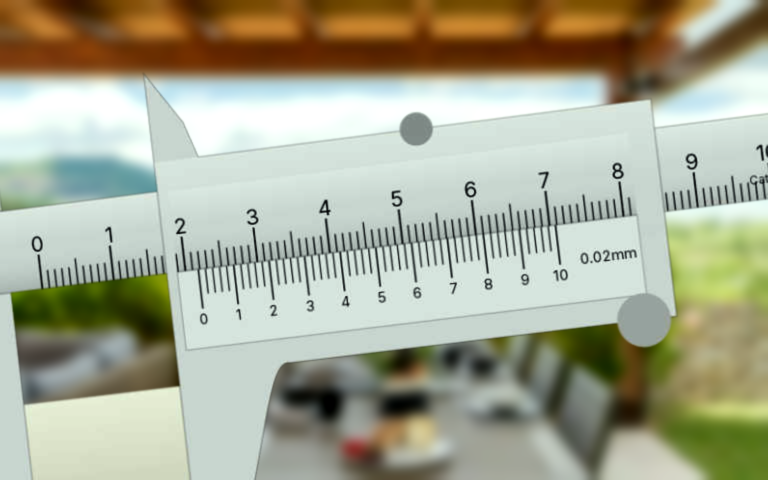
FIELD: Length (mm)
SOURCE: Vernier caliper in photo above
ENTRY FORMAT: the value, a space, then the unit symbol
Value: 21.8 mm
